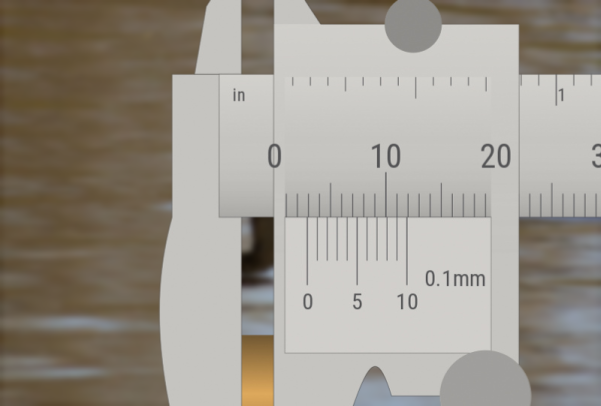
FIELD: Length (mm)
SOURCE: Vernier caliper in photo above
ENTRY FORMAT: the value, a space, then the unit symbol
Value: 2.9 mm
